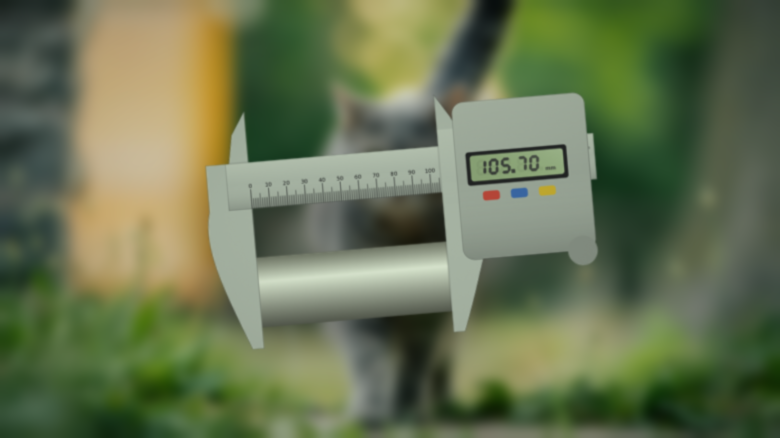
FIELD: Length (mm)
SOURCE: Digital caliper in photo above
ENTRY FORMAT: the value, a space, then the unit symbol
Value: 105.70 mm
